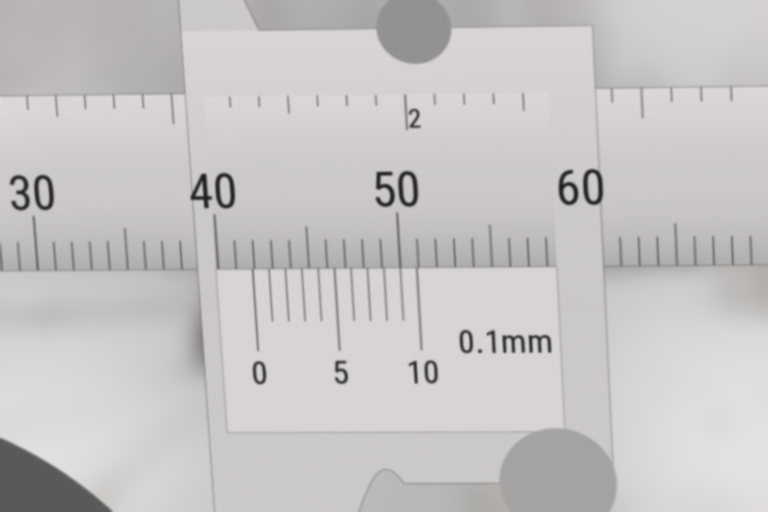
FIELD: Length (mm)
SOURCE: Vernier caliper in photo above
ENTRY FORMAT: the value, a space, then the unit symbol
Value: 41.9 mm
